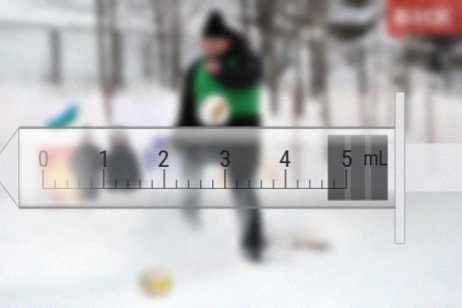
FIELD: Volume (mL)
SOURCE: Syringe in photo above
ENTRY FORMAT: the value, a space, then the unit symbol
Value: 4.7 mL
